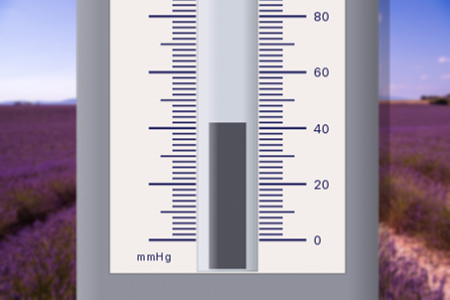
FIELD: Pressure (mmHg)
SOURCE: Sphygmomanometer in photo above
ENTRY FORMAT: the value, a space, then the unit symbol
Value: 42 mmHg
